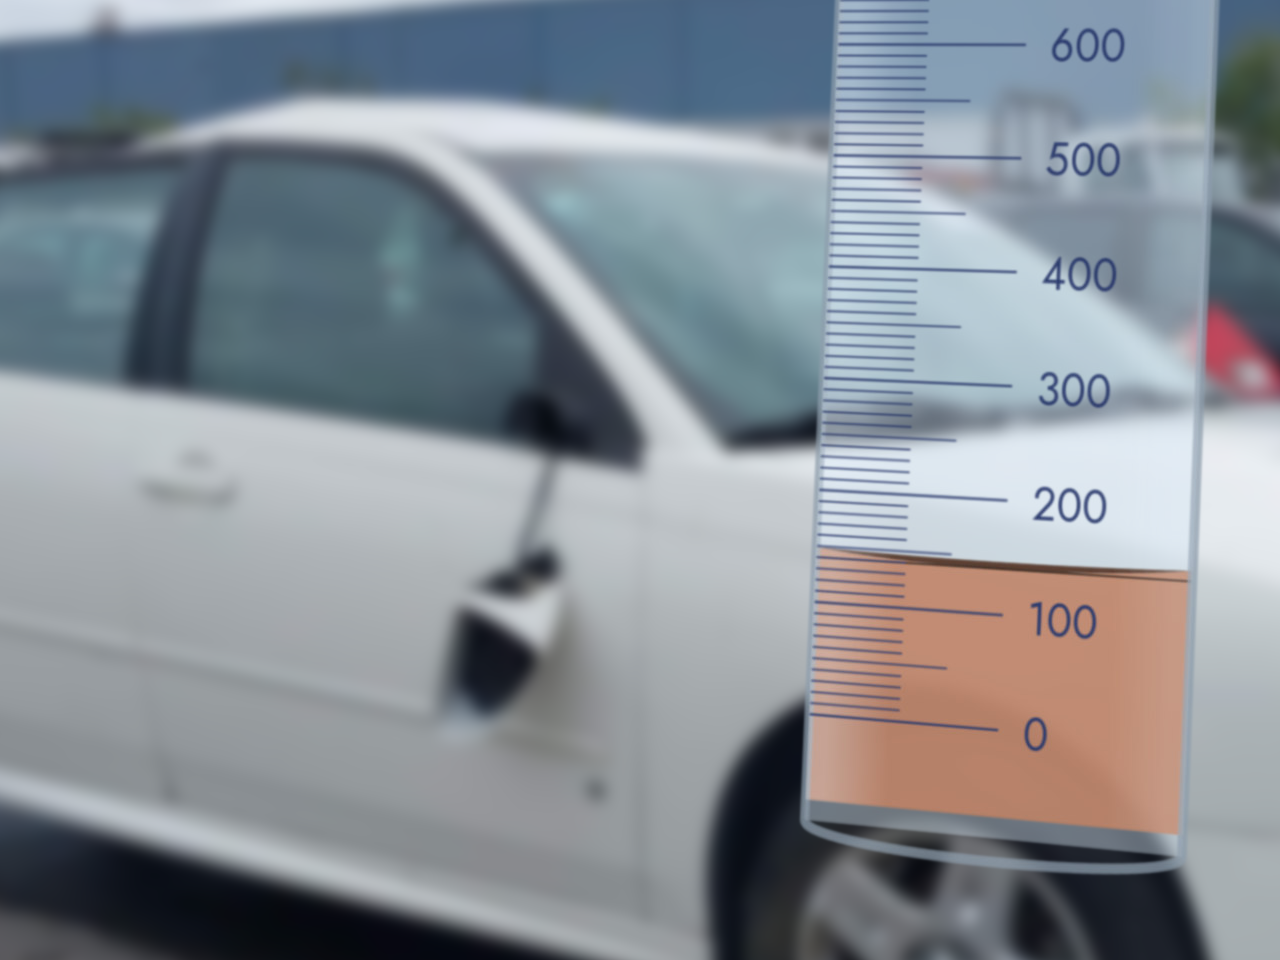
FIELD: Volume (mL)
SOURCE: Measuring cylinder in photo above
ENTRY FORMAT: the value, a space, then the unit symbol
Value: 140 mL
